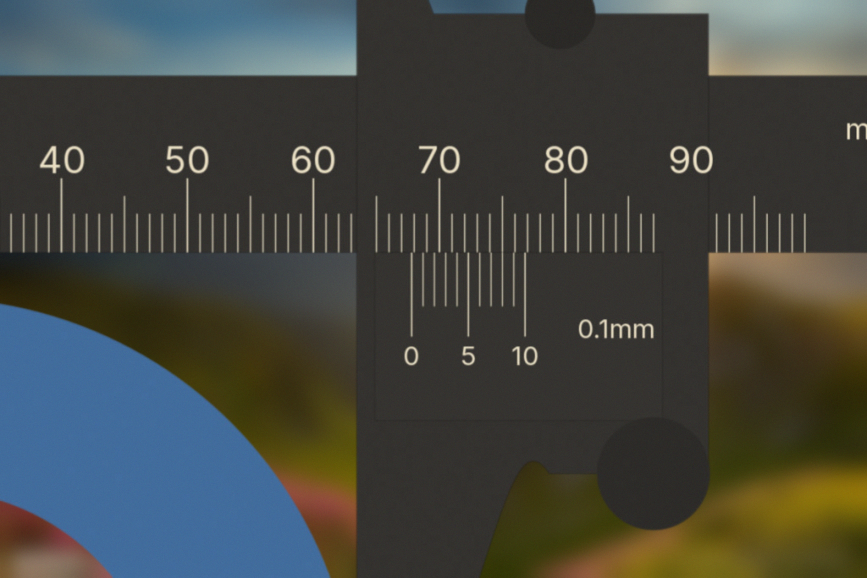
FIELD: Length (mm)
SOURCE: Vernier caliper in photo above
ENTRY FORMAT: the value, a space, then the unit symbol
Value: 67.8 mm
